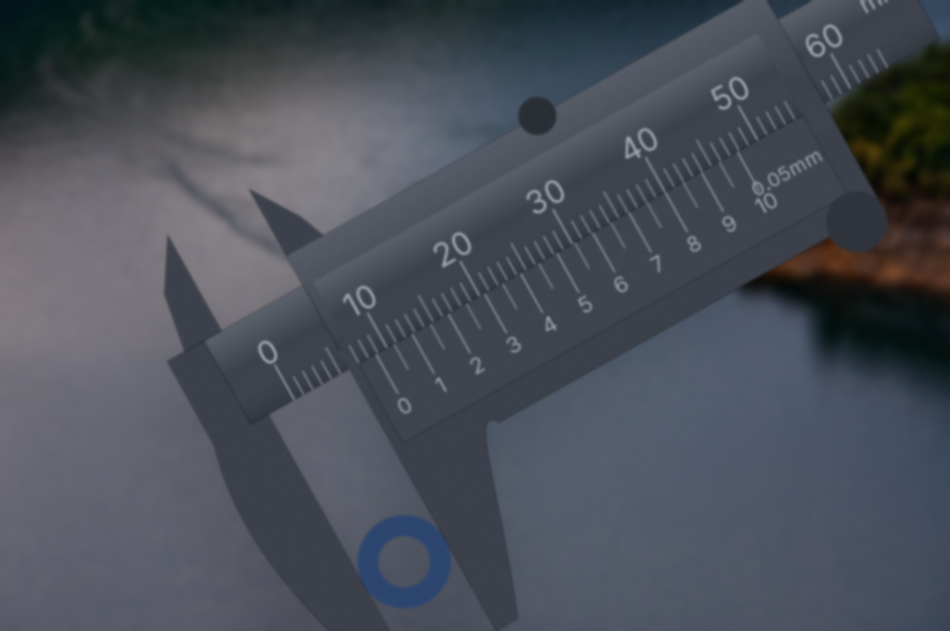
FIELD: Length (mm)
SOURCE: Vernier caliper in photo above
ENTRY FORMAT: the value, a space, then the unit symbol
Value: 8.8 mm
